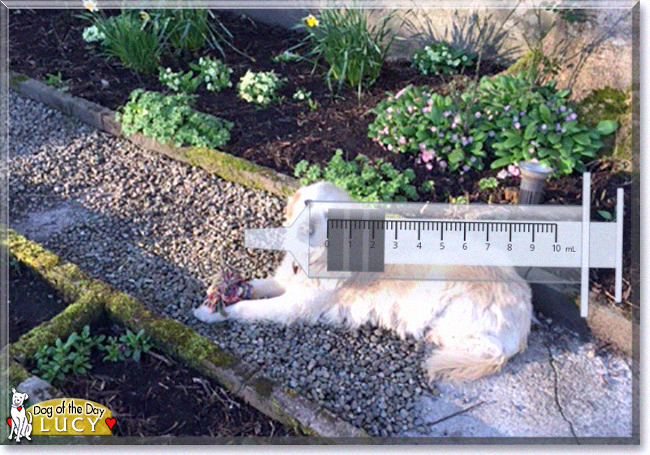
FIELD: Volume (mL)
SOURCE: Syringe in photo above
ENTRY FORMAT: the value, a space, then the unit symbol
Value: 0 mL
